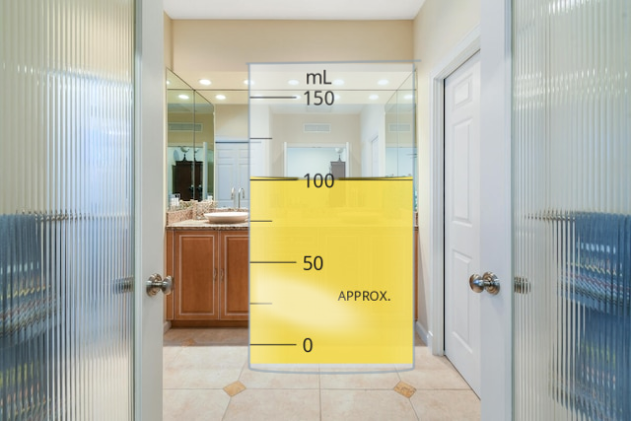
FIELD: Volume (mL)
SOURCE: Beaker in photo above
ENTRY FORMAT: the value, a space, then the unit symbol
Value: 100 mL
